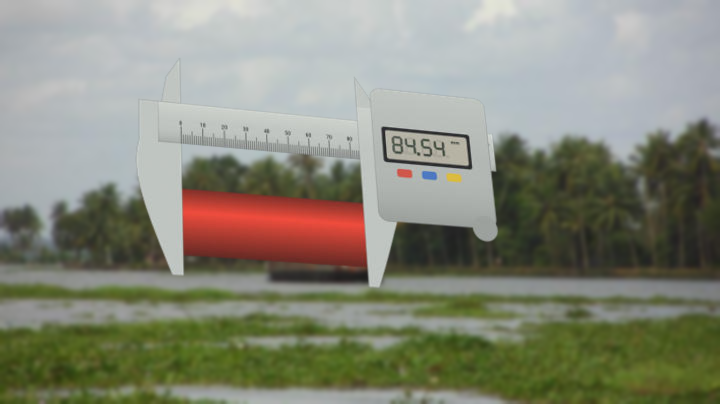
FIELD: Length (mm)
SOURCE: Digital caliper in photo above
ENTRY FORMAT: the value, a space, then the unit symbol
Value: 84.54 mm
